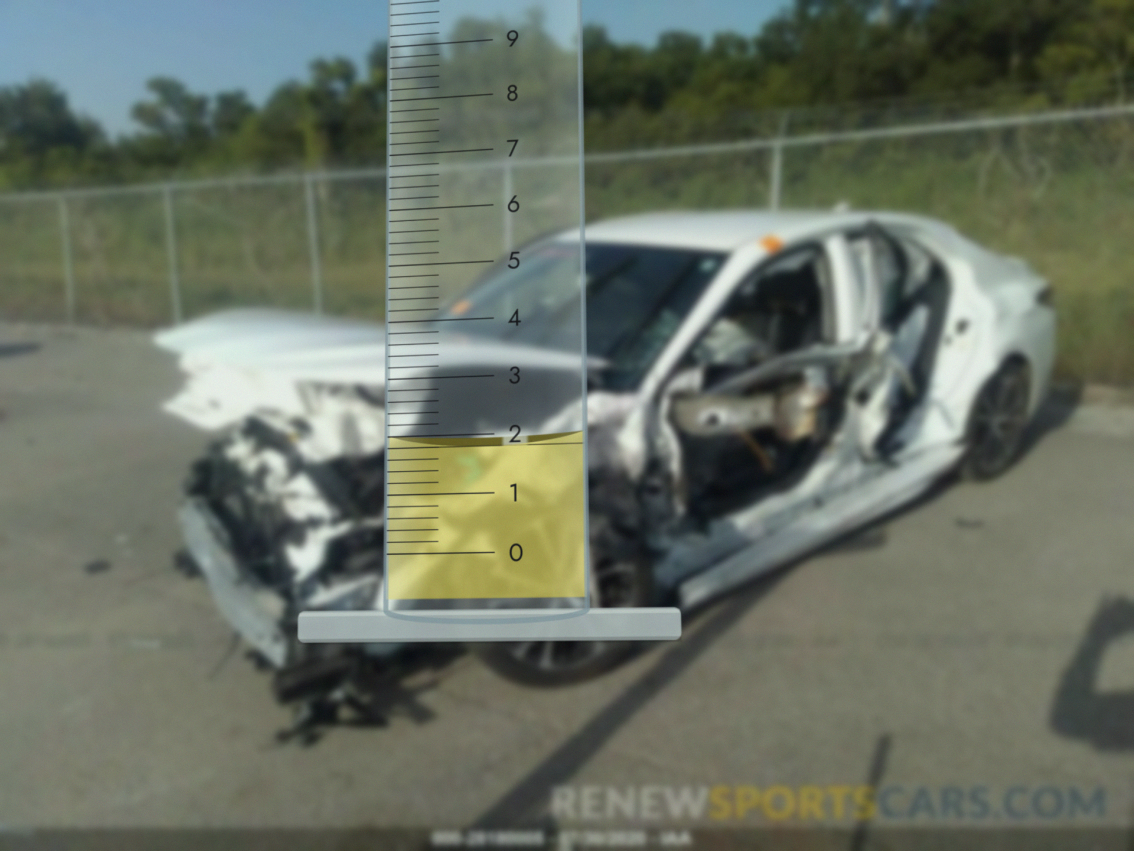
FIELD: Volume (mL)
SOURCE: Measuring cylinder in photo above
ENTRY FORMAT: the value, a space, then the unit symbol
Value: 1.8 mL
